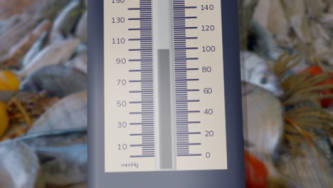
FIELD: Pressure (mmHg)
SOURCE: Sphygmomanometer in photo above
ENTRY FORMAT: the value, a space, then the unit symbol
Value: 100 mmHg
